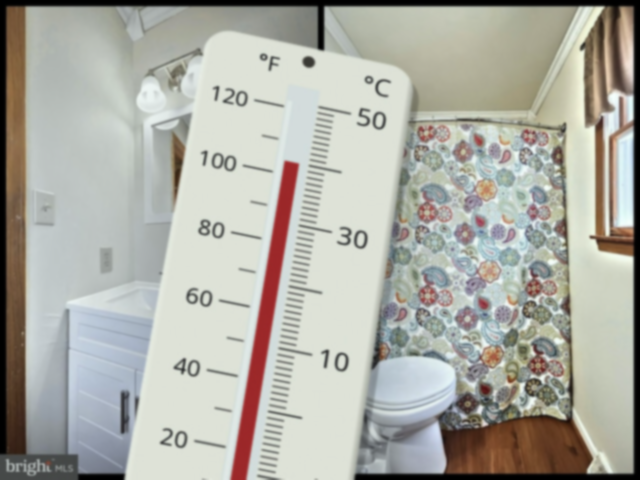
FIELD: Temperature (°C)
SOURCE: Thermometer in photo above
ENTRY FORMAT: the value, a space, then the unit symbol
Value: 40 °C
